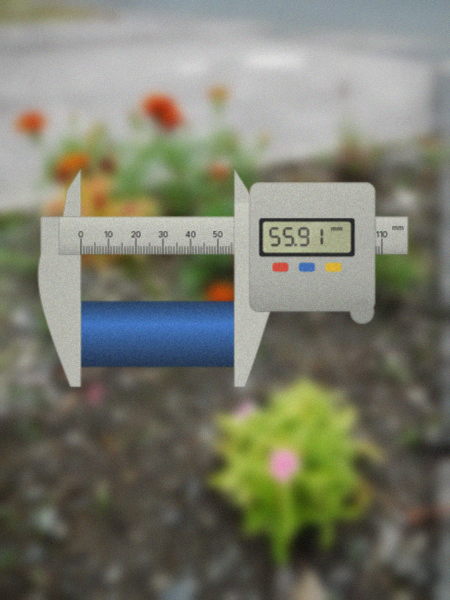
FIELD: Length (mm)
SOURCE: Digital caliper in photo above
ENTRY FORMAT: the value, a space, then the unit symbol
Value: 55.91 mm
